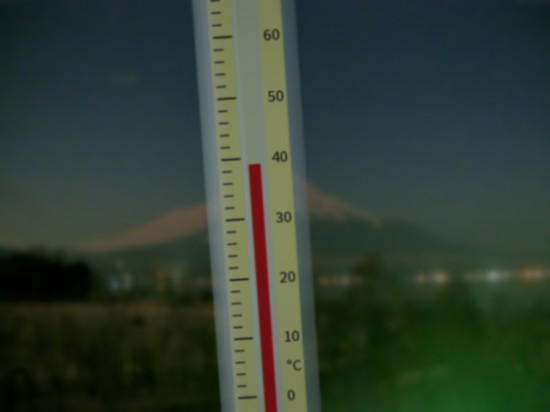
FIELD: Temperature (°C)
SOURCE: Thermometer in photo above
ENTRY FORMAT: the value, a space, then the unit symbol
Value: 39 °C
